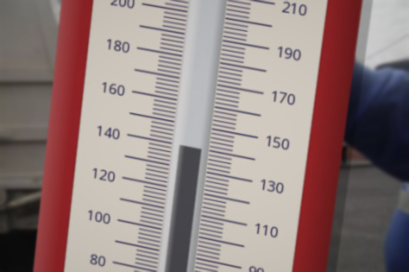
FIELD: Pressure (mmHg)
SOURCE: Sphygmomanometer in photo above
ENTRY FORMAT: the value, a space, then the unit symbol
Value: 140 mmHg
